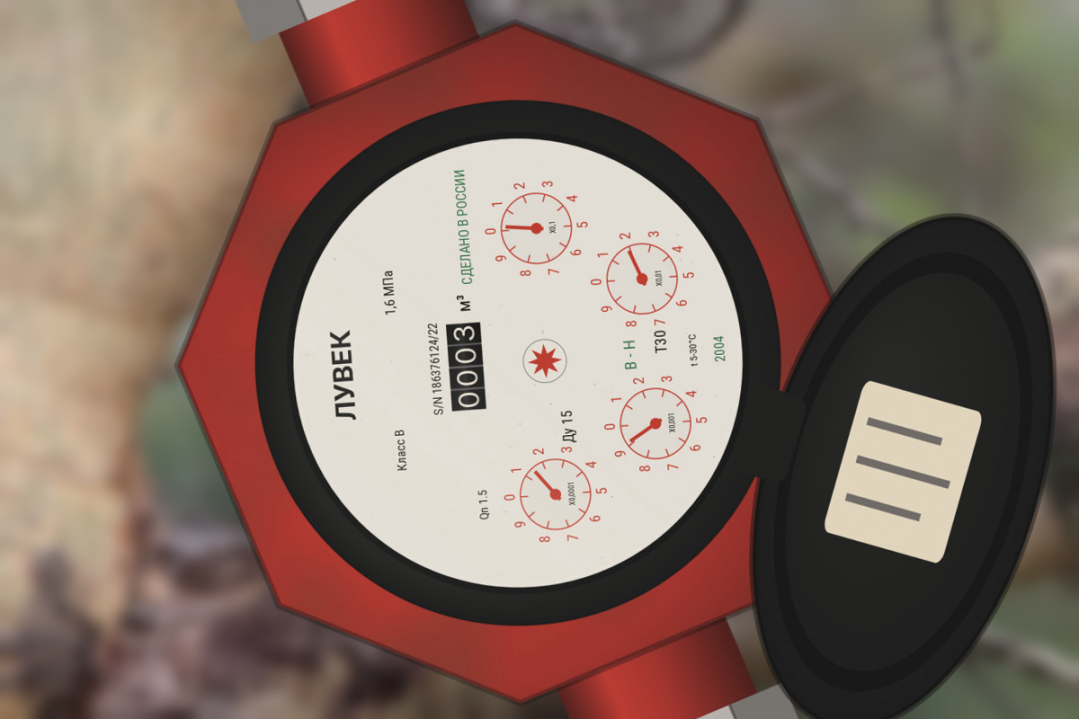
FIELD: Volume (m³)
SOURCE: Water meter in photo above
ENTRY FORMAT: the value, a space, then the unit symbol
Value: 3.0191 m³
